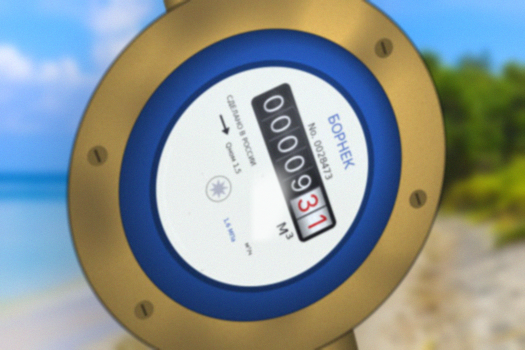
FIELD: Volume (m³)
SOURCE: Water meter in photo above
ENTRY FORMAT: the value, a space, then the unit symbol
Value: 9.31 m³
